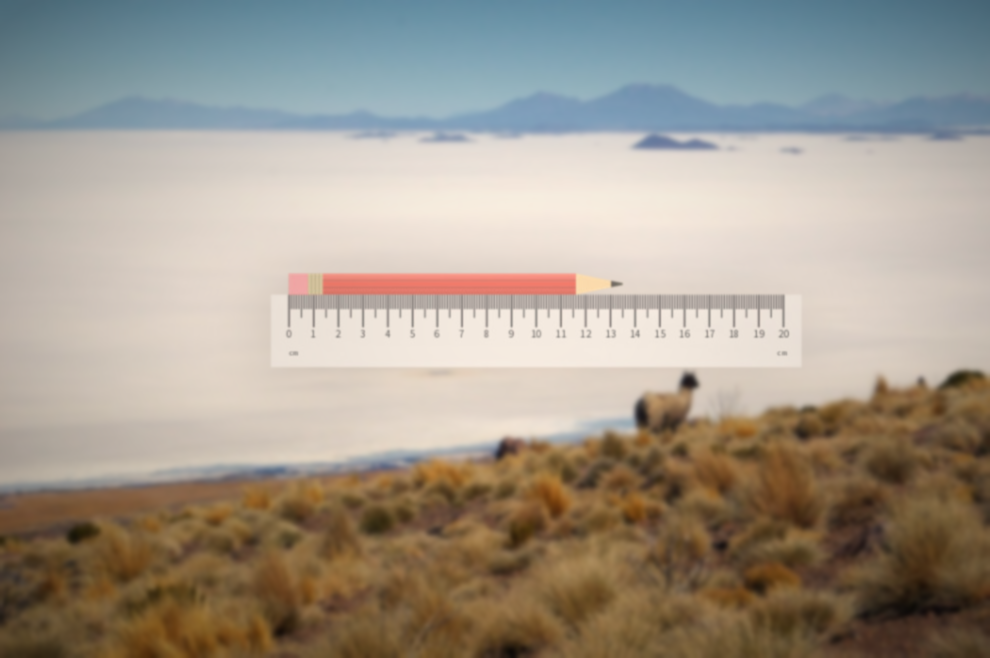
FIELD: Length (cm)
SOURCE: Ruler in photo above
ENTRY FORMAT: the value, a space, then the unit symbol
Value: 13.5 cm
